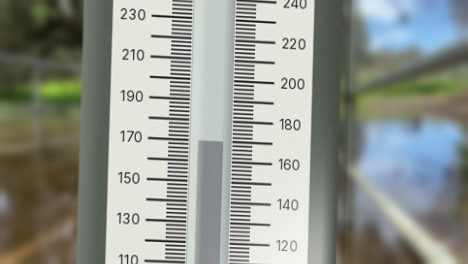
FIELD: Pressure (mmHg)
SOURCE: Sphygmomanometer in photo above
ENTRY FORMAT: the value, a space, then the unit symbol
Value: 170 mmHg
